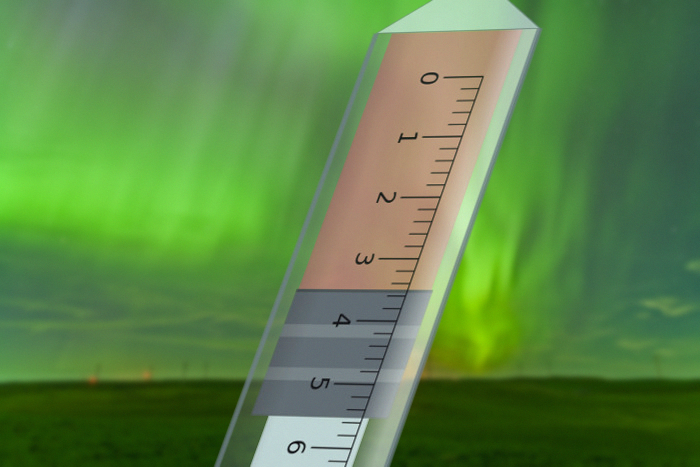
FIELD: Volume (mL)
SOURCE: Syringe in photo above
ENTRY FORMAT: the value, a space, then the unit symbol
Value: 3.5 mL
